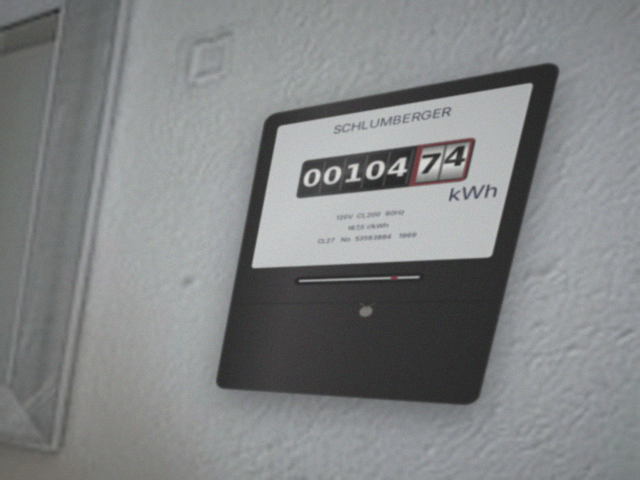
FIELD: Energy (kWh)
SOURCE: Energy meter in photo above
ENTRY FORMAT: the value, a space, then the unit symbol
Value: 104.74 kWh
